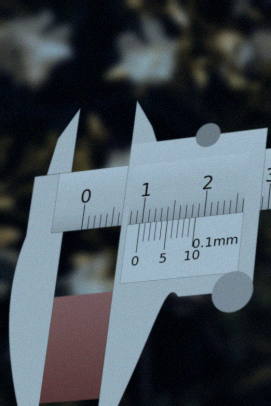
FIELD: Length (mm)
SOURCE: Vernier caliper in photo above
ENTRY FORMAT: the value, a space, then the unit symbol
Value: 9.6 mm
